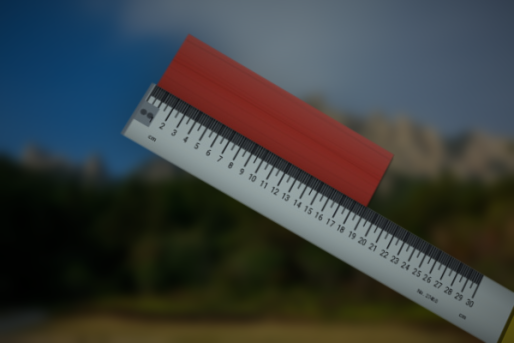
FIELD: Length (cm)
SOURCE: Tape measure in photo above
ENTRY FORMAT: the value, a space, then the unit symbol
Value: 19 cm
